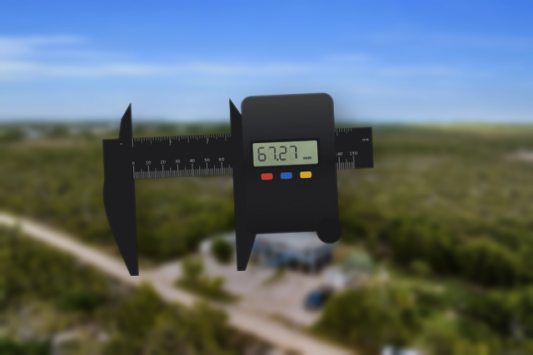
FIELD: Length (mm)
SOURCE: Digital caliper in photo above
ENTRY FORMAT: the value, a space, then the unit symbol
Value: 67.27 mm
